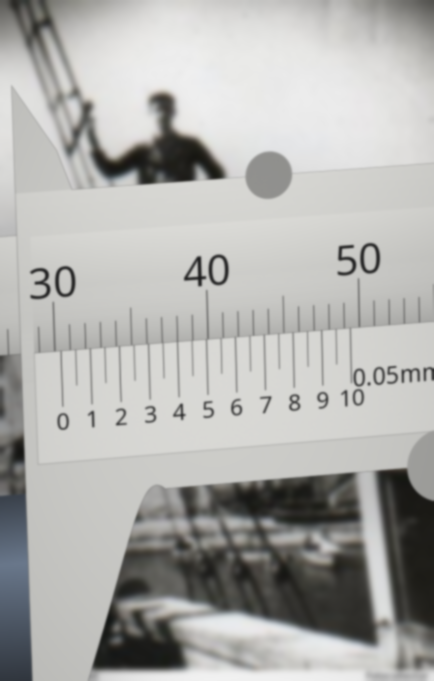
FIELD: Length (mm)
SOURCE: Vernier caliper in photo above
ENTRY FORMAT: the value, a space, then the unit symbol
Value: 30.4 mm
